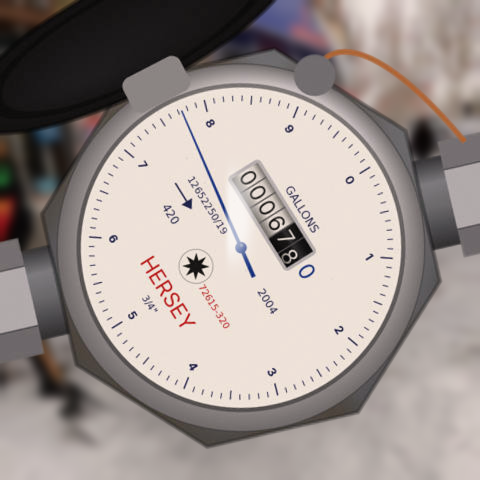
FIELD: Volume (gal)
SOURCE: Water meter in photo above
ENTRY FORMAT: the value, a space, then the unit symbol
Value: 6777.7 gal
